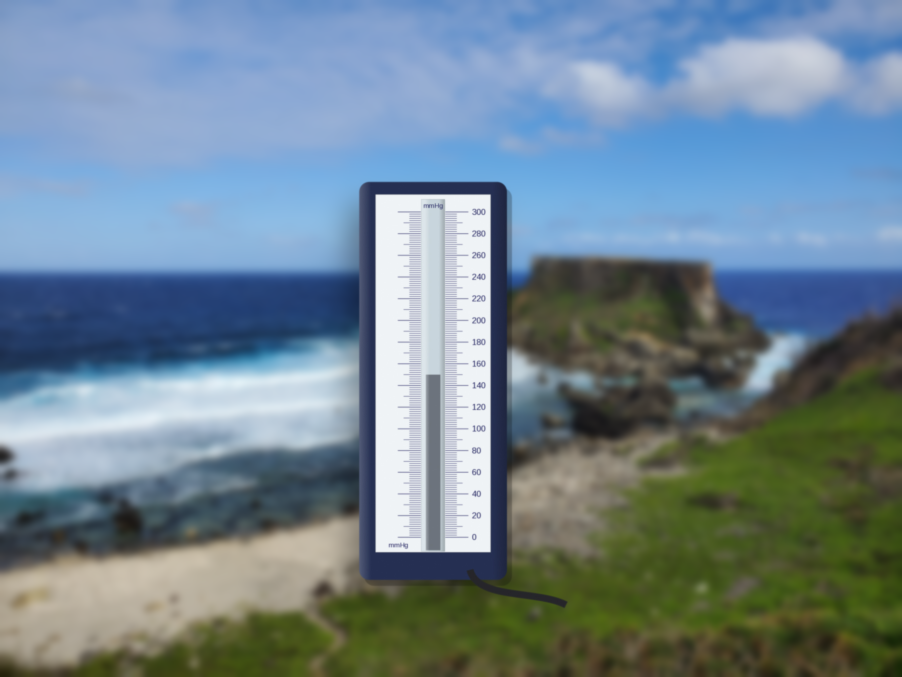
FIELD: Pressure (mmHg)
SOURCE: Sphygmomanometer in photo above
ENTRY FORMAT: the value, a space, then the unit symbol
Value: 150 mmHg
